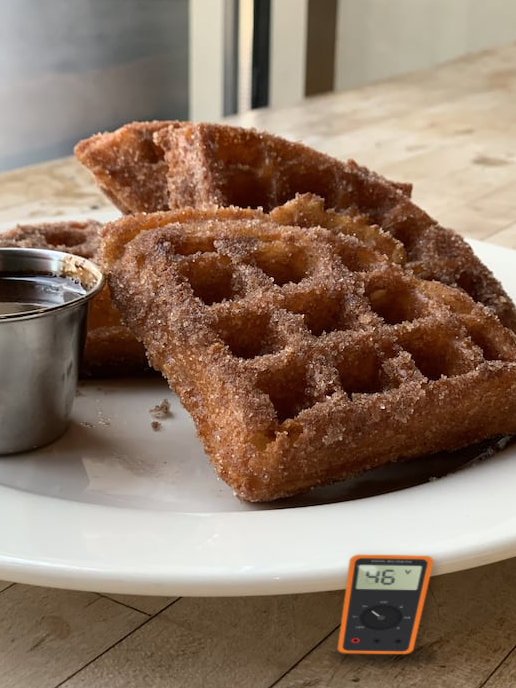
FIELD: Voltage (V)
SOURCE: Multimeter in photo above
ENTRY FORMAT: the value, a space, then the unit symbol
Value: 46 V
